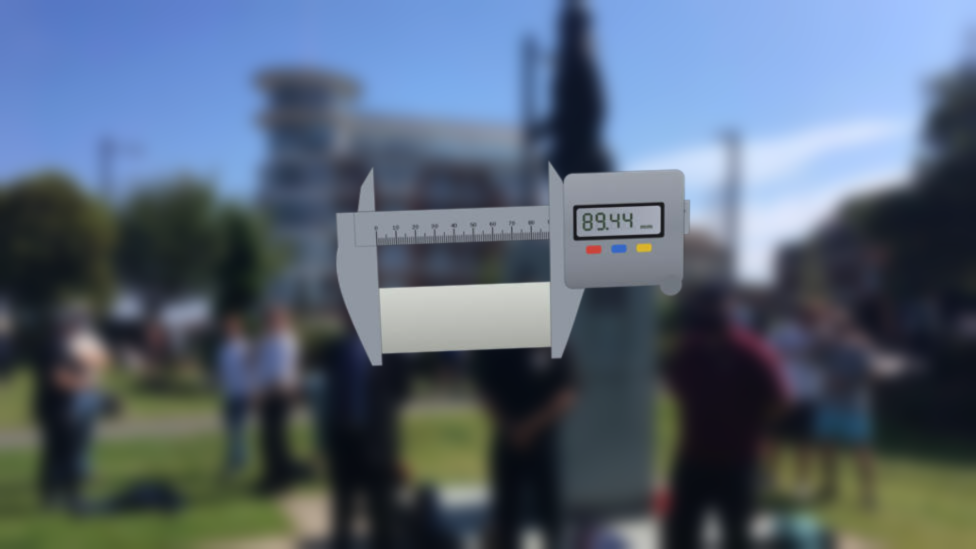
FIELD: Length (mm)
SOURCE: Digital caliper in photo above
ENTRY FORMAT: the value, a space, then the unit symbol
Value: 89.44 mm
